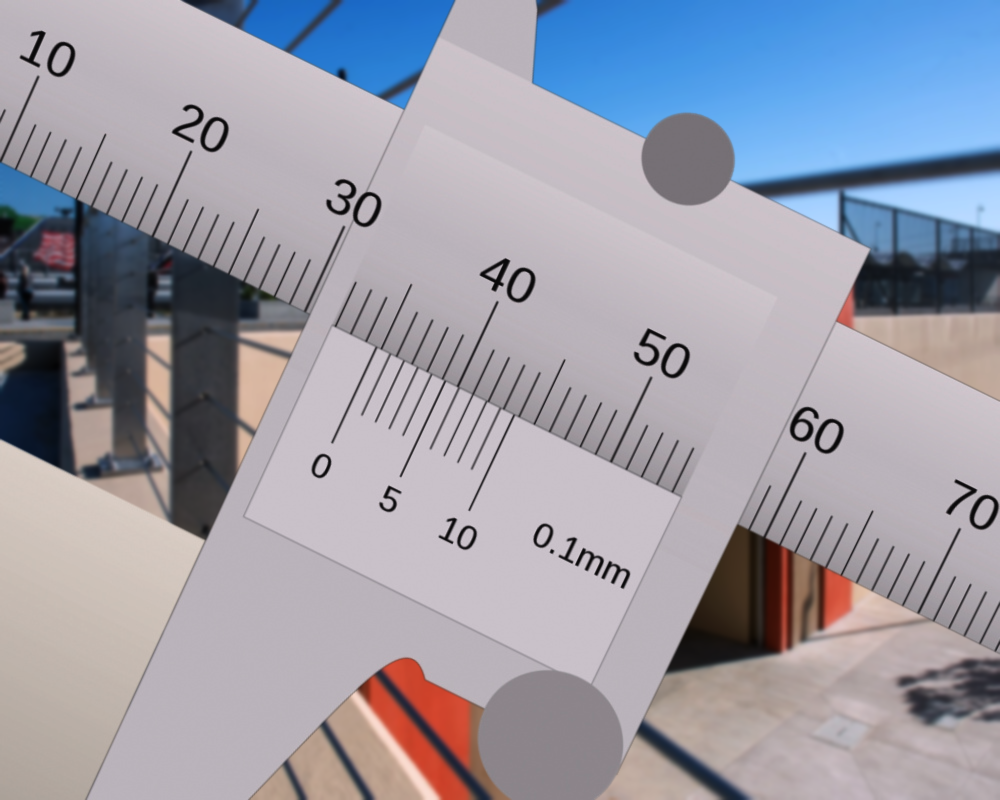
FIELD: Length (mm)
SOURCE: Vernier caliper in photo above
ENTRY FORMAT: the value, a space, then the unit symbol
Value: 34.7 mm
